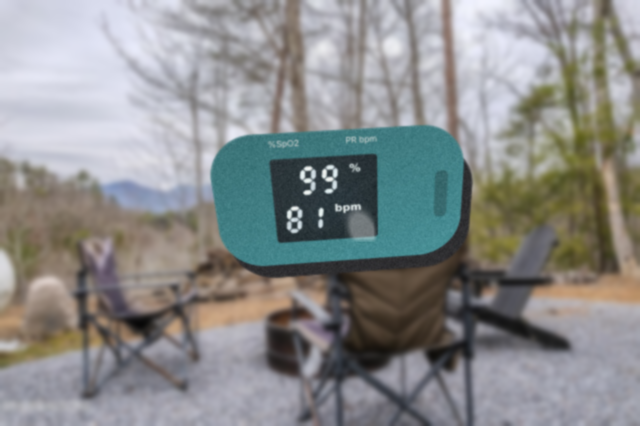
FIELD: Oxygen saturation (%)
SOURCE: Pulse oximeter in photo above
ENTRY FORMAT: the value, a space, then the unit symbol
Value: 99 %
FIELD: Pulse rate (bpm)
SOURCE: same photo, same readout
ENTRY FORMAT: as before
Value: 81 bpm
